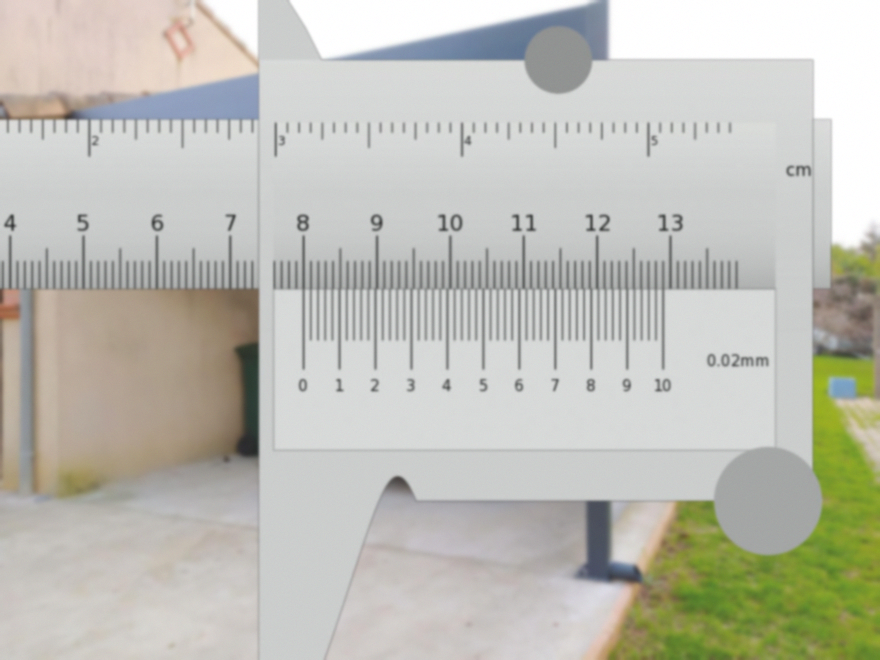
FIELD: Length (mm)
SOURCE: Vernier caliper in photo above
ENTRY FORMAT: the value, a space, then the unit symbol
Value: 80.0 mm
